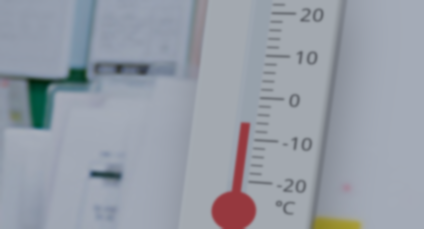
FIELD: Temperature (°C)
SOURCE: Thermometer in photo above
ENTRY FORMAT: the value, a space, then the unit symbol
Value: -6 °C
